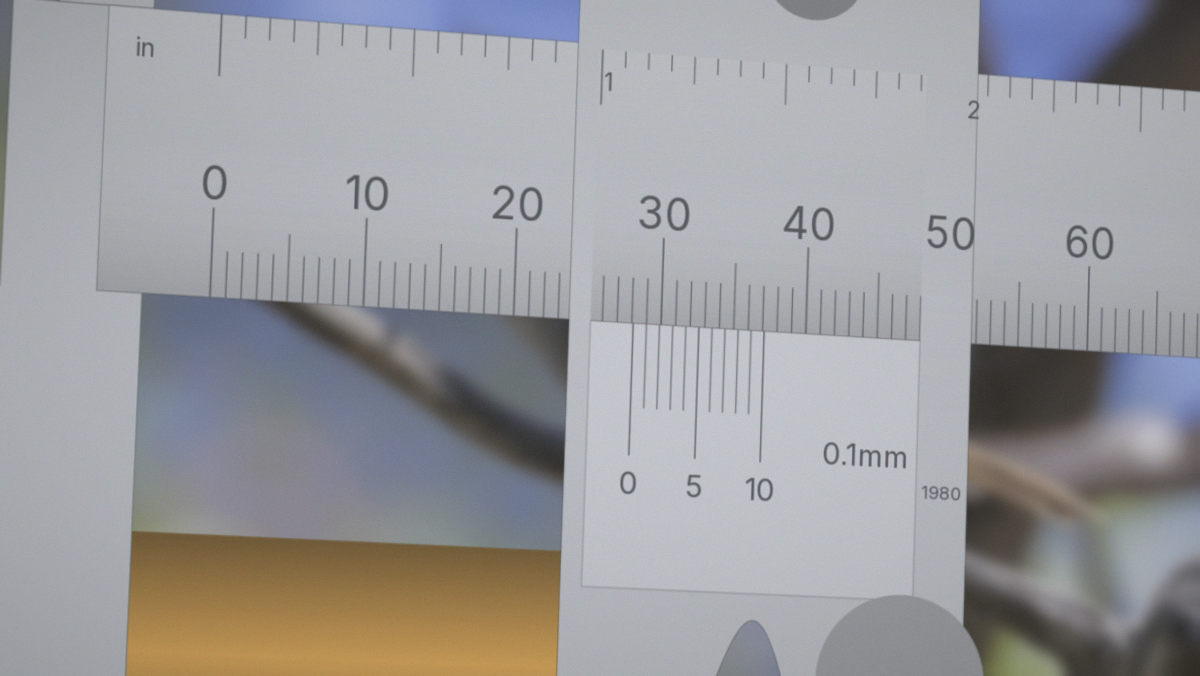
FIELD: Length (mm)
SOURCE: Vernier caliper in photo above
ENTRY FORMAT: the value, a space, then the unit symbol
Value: 28.1 mm
